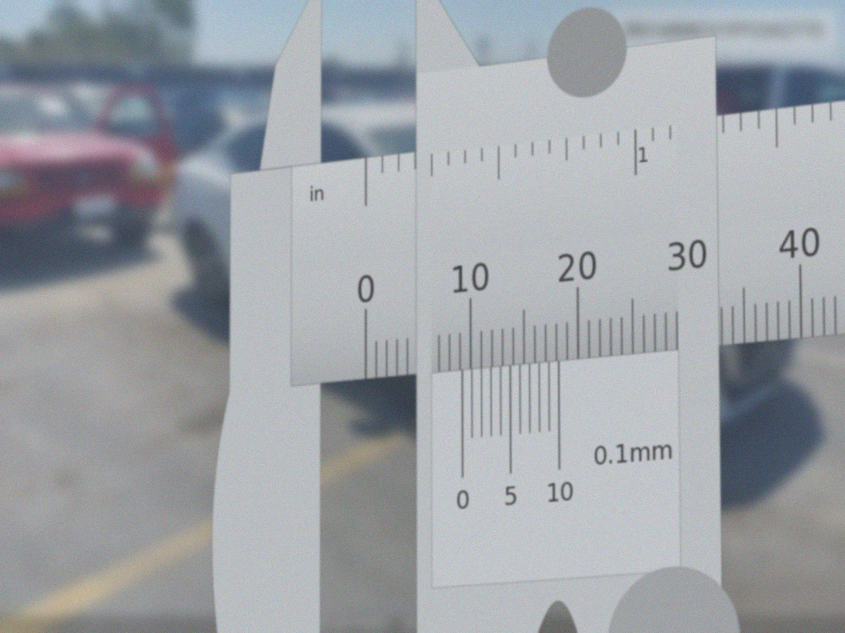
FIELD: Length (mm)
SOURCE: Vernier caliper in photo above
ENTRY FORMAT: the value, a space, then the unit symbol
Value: 9.2 mm
